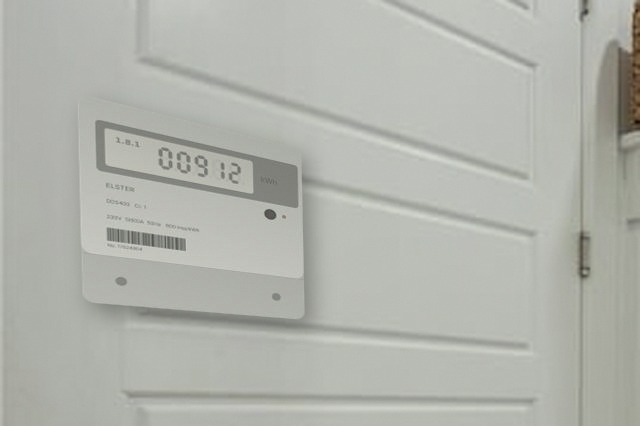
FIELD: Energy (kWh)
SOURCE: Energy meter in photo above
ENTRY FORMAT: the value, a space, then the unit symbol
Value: 912 kWh
